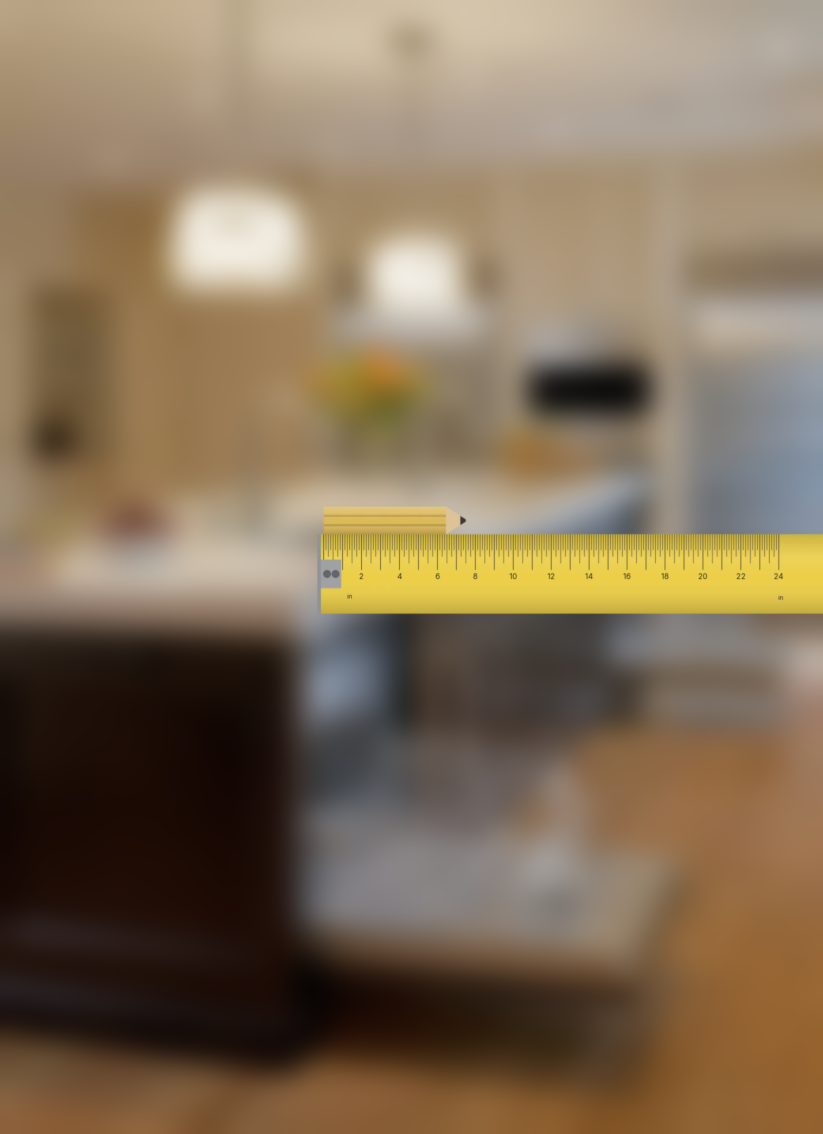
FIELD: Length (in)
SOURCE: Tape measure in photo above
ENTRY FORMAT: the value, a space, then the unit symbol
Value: 7.5 in
